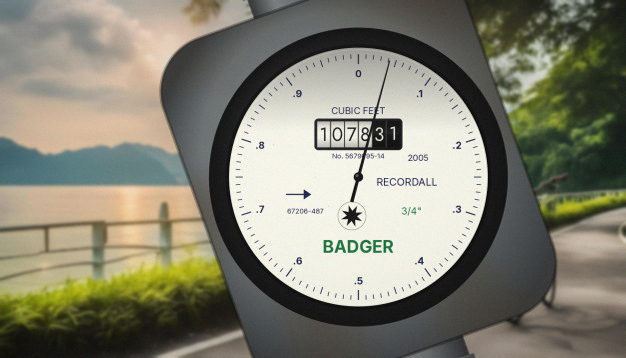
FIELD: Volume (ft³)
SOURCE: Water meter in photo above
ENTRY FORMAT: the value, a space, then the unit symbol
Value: 107831.04 ft³
